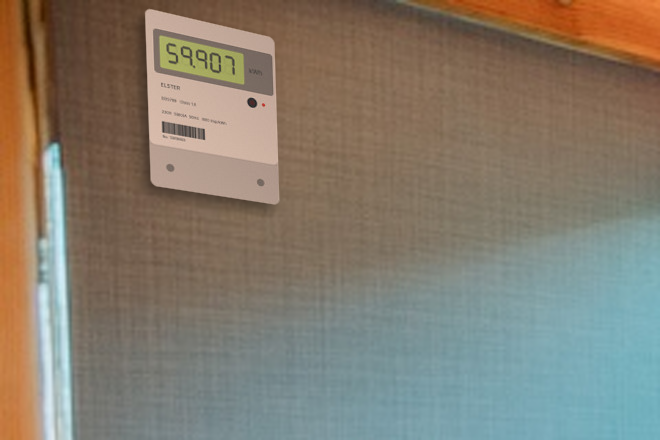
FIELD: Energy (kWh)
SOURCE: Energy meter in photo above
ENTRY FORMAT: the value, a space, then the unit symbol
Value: 59.907 kWh
